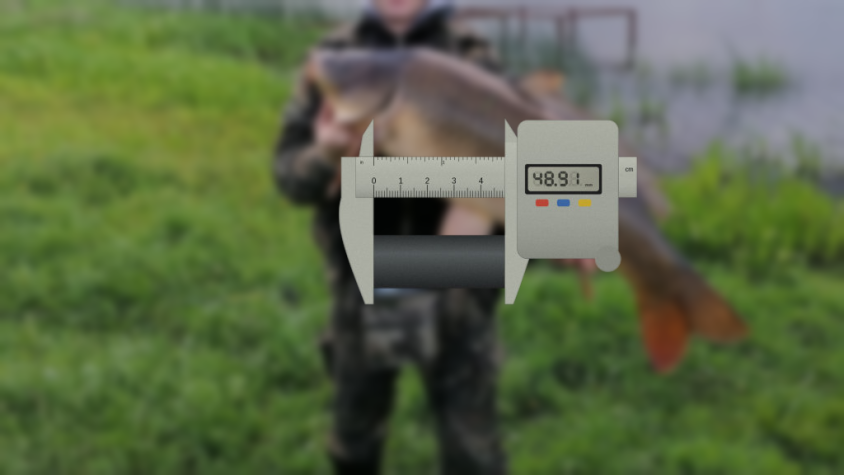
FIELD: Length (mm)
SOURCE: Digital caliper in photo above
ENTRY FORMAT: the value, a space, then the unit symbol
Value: 48.91 mm
